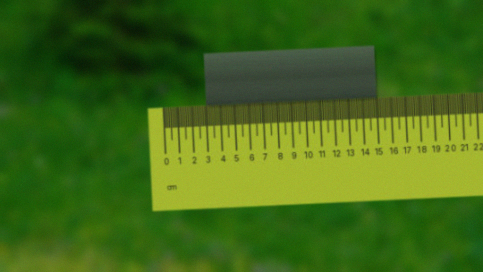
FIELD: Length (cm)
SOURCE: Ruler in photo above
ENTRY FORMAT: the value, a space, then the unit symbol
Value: 12 cm
